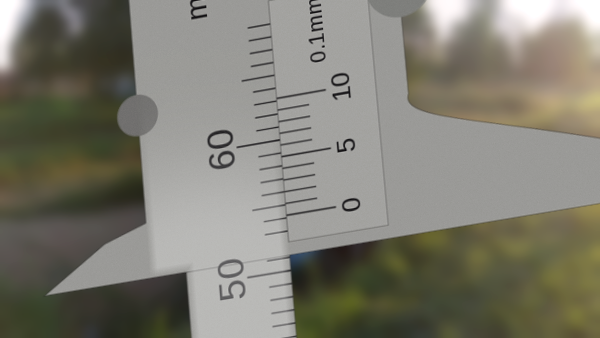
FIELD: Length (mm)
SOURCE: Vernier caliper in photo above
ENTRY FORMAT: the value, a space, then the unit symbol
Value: 54.2 mm
